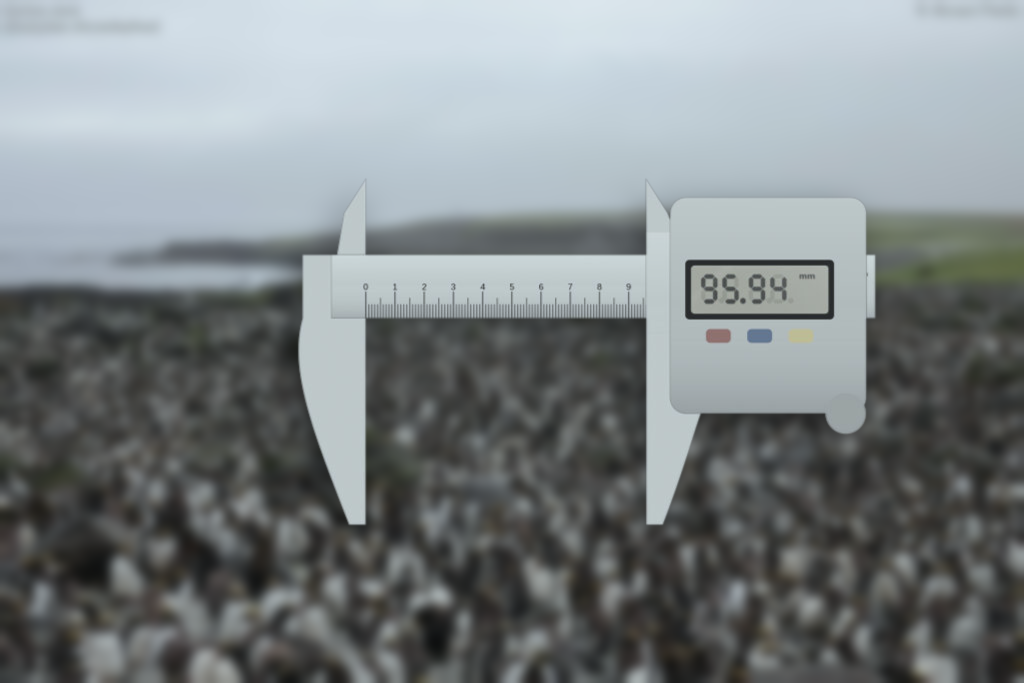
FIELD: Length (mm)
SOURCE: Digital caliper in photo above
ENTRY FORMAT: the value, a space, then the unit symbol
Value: 95.94 mm
